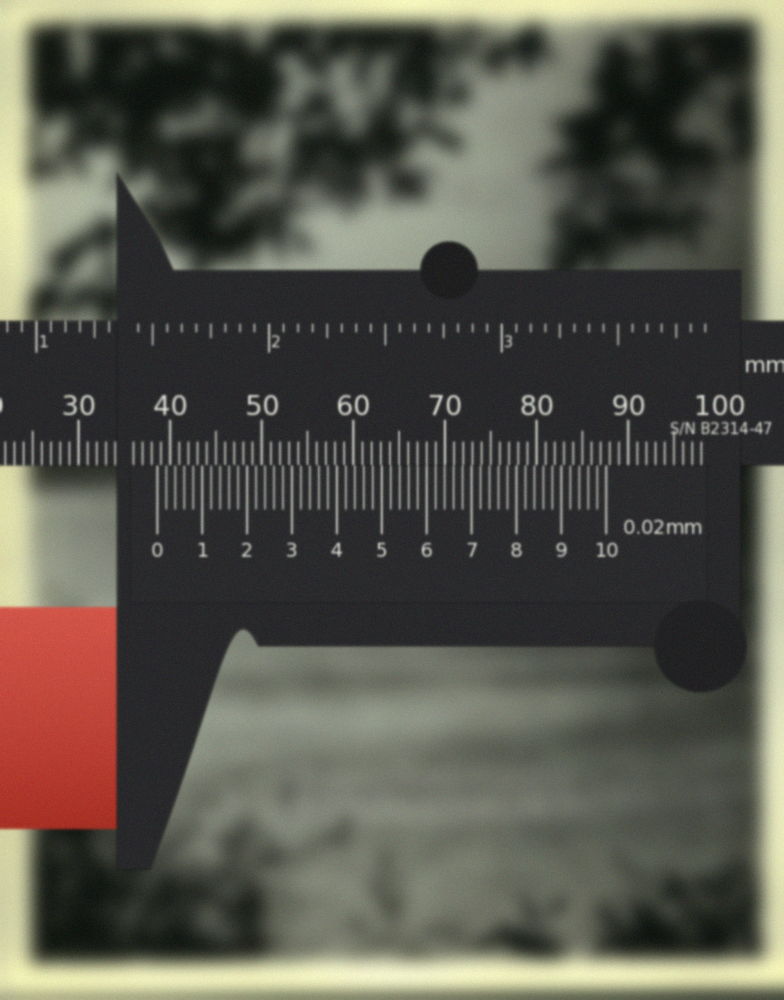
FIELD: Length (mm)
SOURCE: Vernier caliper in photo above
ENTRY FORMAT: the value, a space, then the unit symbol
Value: 38.6 mm
